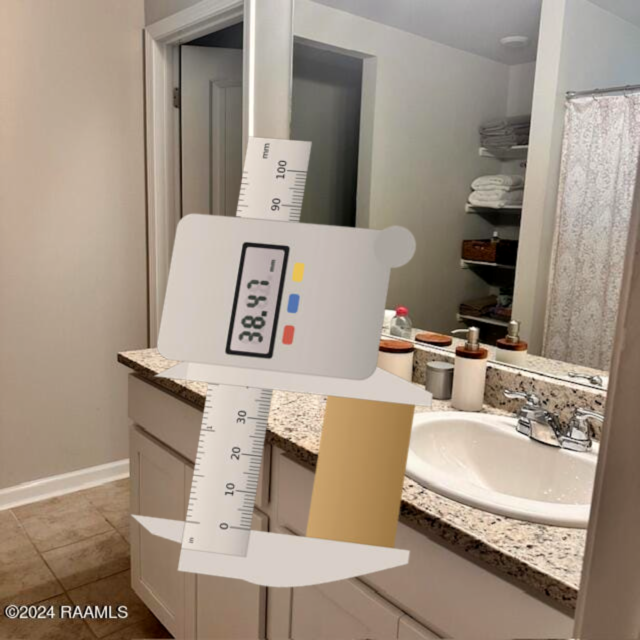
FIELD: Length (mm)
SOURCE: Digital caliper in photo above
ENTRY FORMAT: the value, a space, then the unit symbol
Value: 38.47 mm
